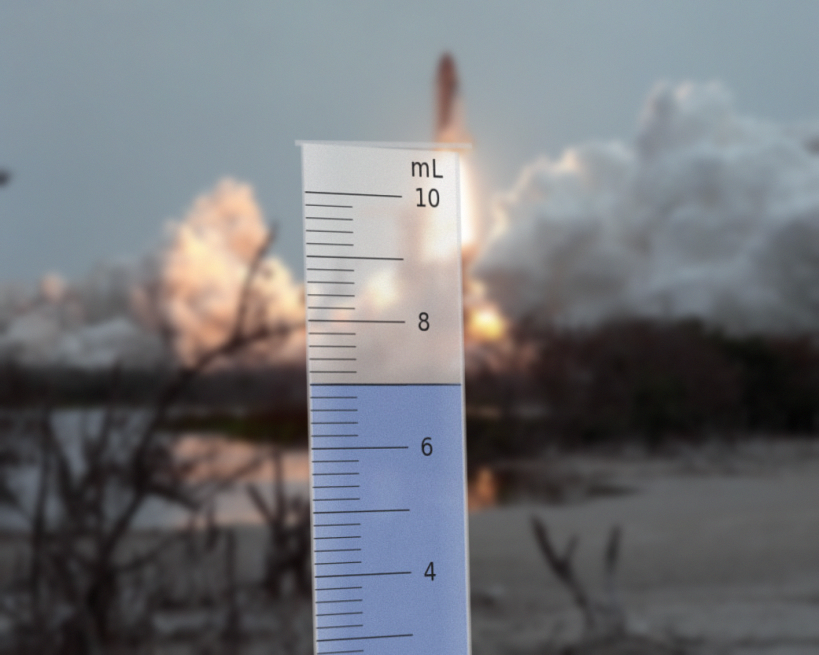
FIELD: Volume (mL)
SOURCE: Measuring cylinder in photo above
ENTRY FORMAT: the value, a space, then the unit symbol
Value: 7 mL
